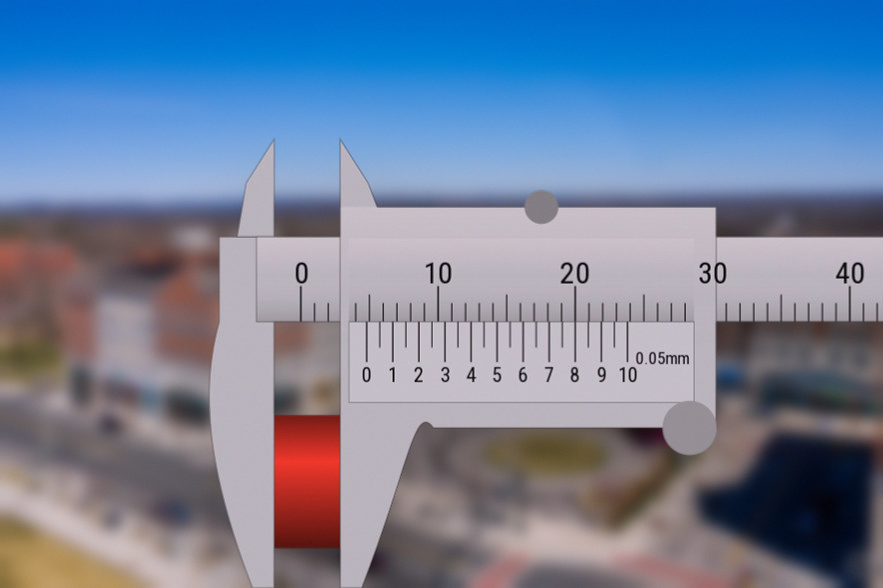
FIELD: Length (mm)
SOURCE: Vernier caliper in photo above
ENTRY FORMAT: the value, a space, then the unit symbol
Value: 4.8 mm
